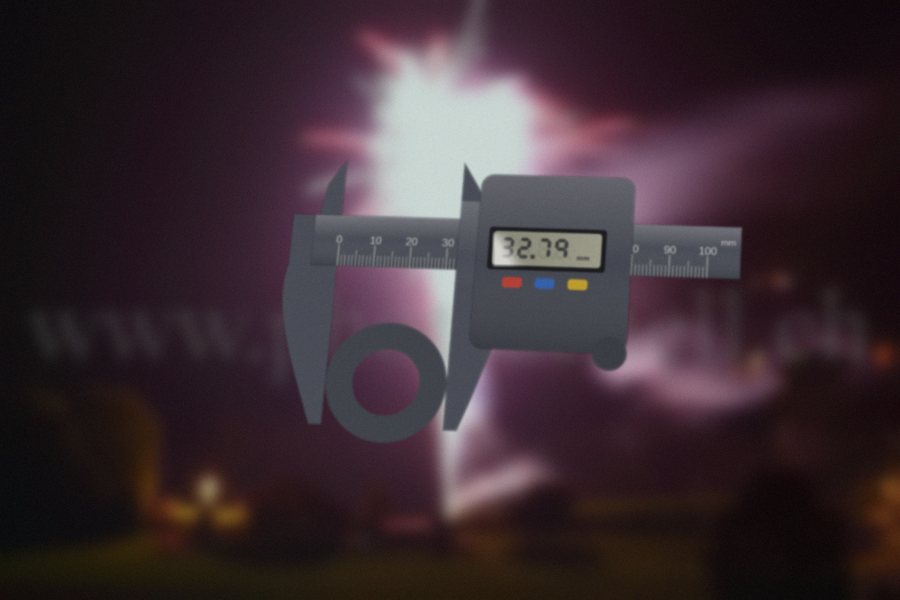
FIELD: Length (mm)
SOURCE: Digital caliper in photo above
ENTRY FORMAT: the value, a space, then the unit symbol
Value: 32.79 mm
